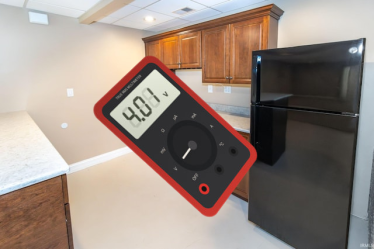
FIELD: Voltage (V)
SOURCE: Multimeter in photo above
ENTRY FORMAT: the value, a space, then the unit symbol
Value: 4.01 V
